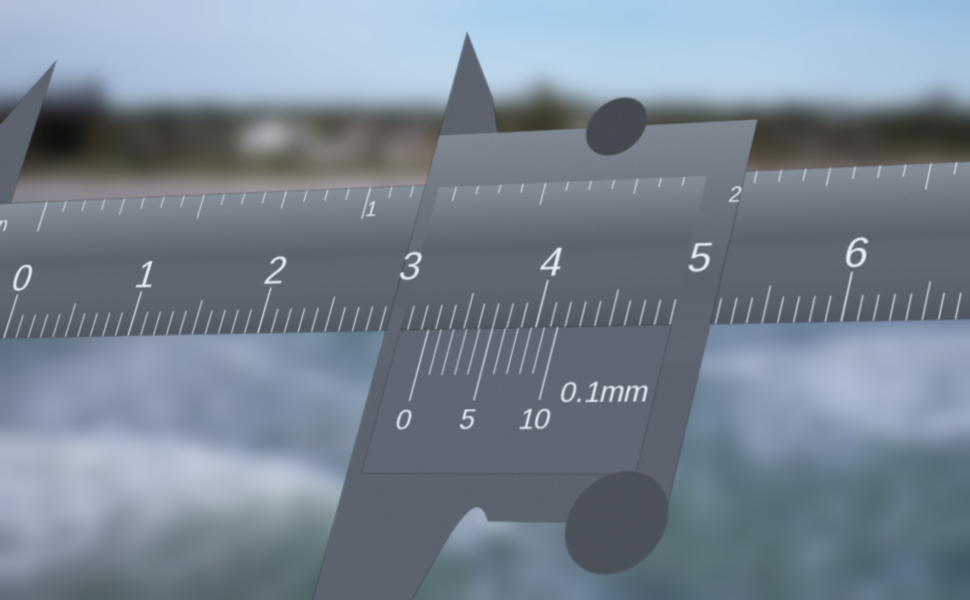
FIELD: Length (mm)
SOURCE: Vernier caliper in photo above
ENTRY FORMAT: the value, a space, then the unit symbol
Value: 32.5 mm
